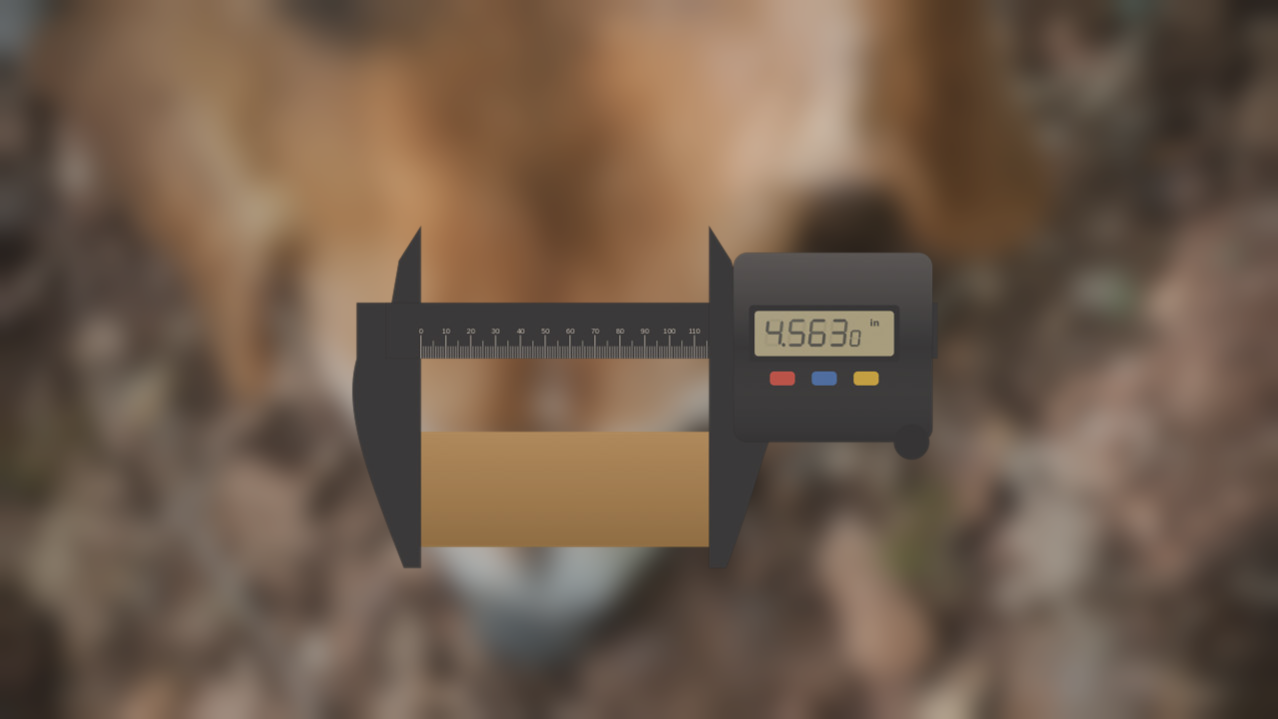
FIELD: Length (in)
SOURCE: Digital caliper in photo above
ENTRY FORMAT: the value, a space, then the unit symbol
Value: 4.5630 in
